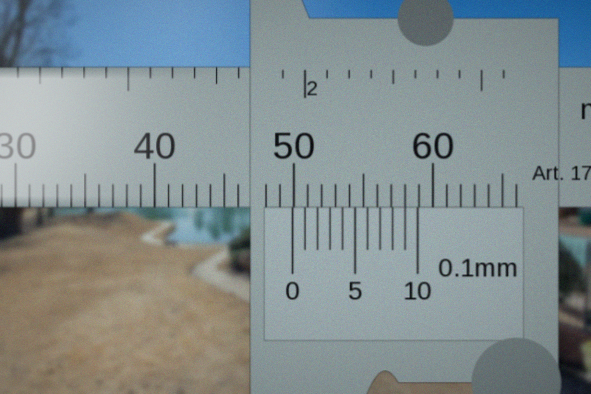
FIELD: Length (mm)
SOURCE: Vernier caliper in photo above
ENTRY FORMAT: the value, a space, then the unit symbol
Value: 49.9 mm
